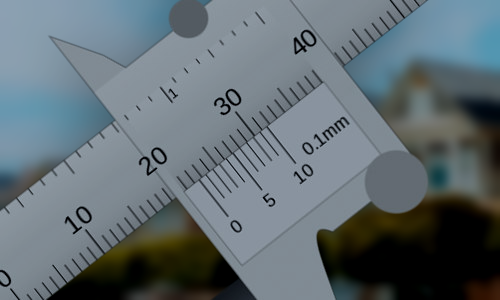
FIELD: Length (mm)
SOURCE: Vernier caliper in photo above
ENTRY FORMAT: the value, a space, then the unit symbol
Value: 22.6 mm
